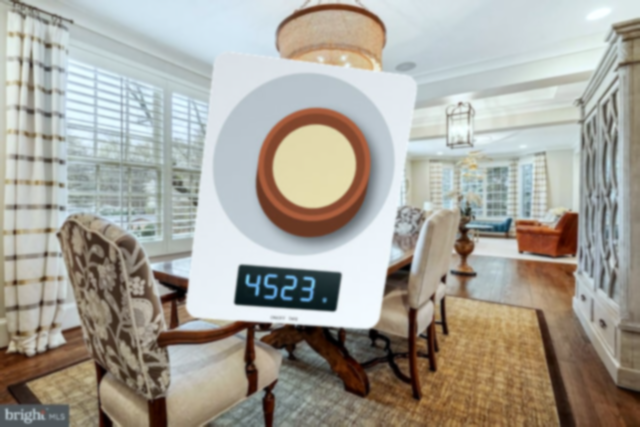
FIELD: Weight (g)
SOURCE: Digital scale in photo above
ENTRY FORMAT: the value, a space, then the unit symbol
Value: 4523 g
